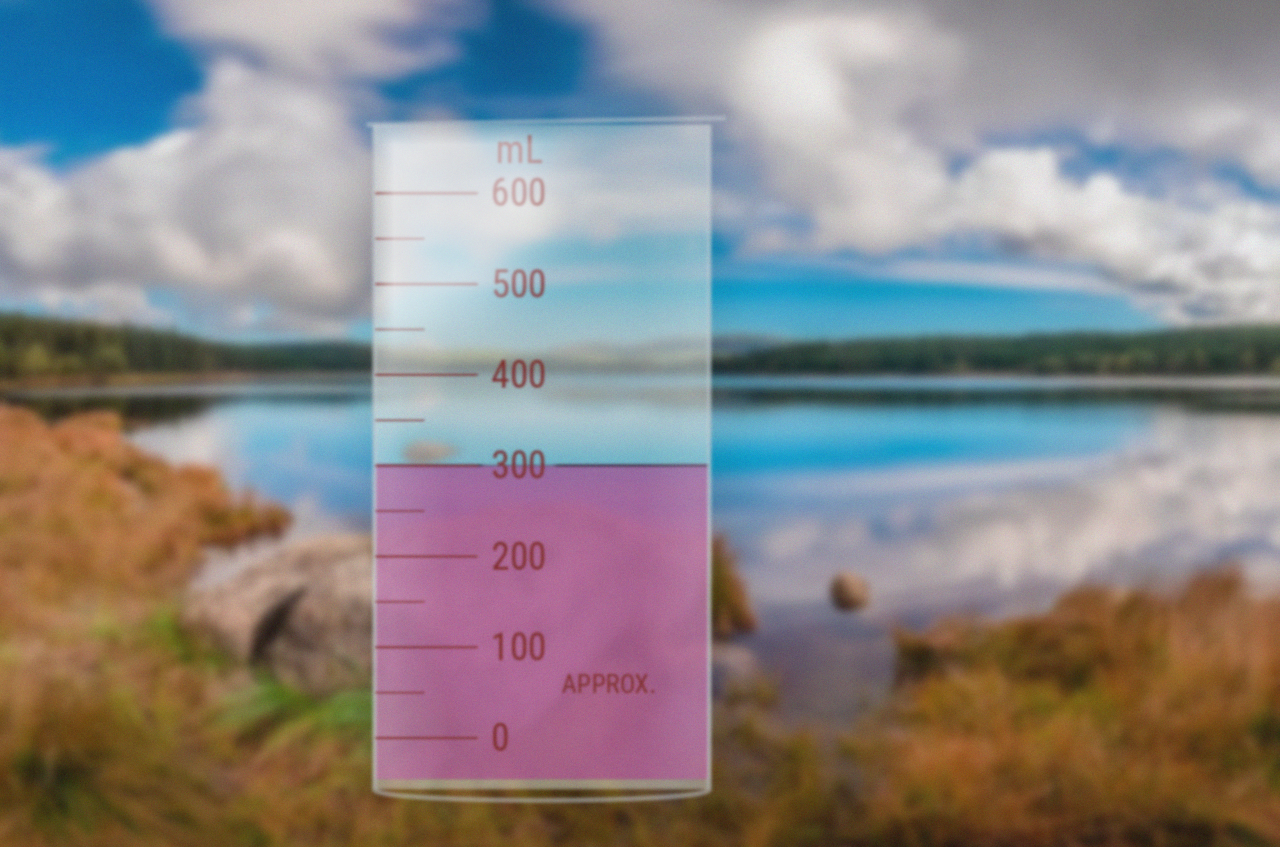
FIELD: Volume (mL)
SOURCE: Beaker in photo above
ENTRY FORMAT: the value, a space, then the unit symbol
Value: 300 mL
